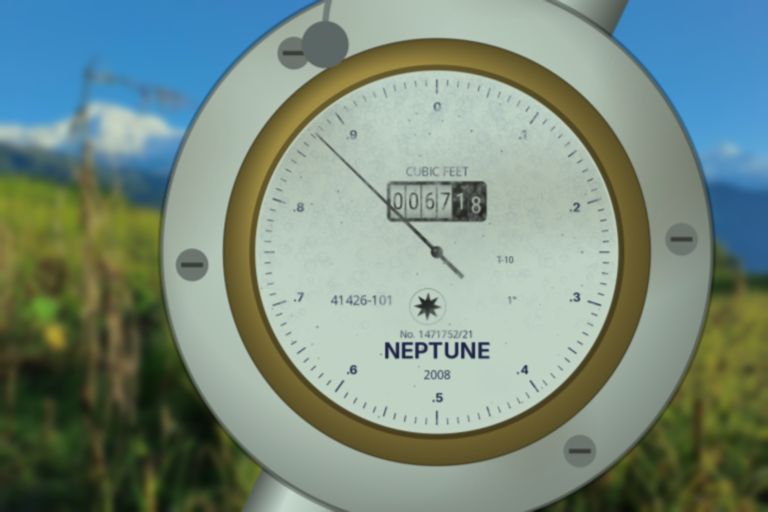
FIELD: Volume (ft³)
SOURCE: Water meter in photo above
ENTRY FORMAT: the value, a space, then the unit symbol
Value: 6717.87 ft³
